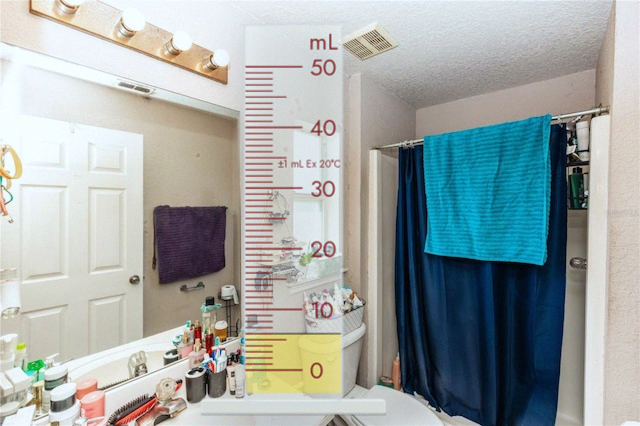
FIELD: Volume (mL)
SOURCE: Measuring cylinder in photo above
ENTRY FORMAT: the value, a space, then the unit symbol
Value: 6 mL
